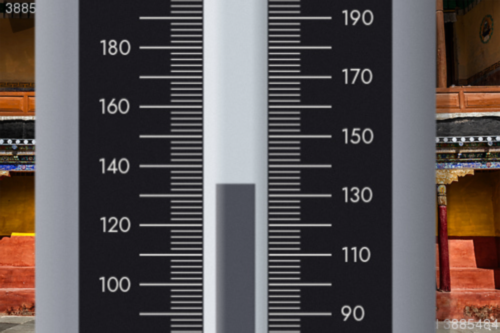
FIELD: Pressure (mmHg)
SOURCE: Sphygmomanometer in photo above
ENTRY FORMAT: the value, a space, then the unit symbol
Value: 134 mmHg
